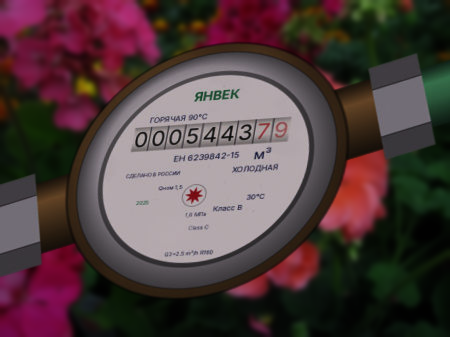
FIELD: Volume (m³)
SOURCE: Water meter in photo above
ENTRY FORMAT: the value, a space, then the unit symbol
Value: 5443.79 m³
